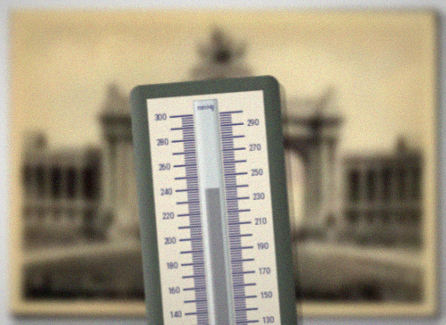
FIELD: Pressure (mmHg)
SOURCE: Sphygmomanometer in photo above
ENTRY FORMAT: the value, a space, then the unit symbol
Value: 240 mmHg
